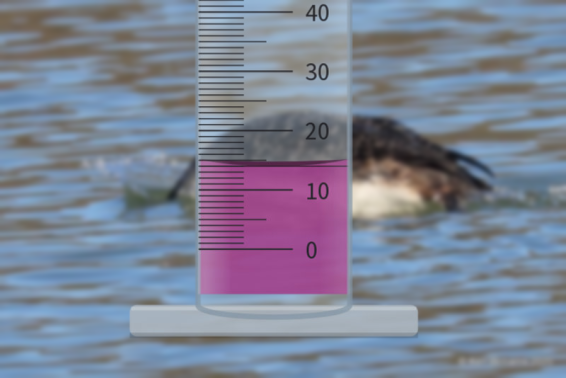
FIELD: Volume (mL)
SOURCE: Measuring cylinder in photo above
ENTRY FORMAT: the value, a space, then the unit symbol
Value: 14 mL
